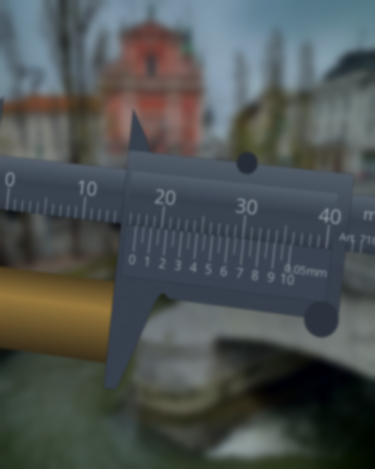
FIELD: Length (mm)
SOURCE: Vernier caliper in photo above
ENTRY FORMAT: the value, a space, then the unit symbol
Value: 16.8 mm
